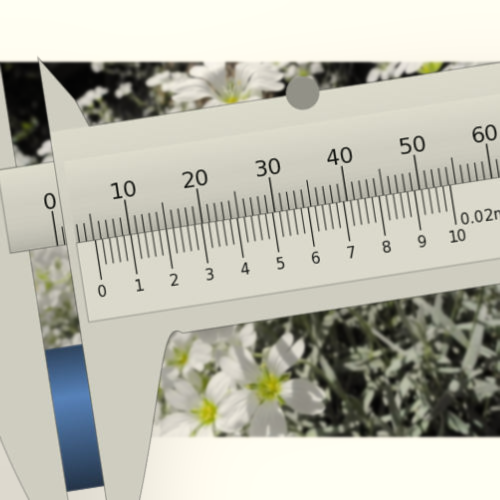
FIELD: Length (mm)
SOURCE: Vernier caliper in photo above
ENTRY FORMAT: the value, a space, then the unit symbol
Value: 5.2 mm
